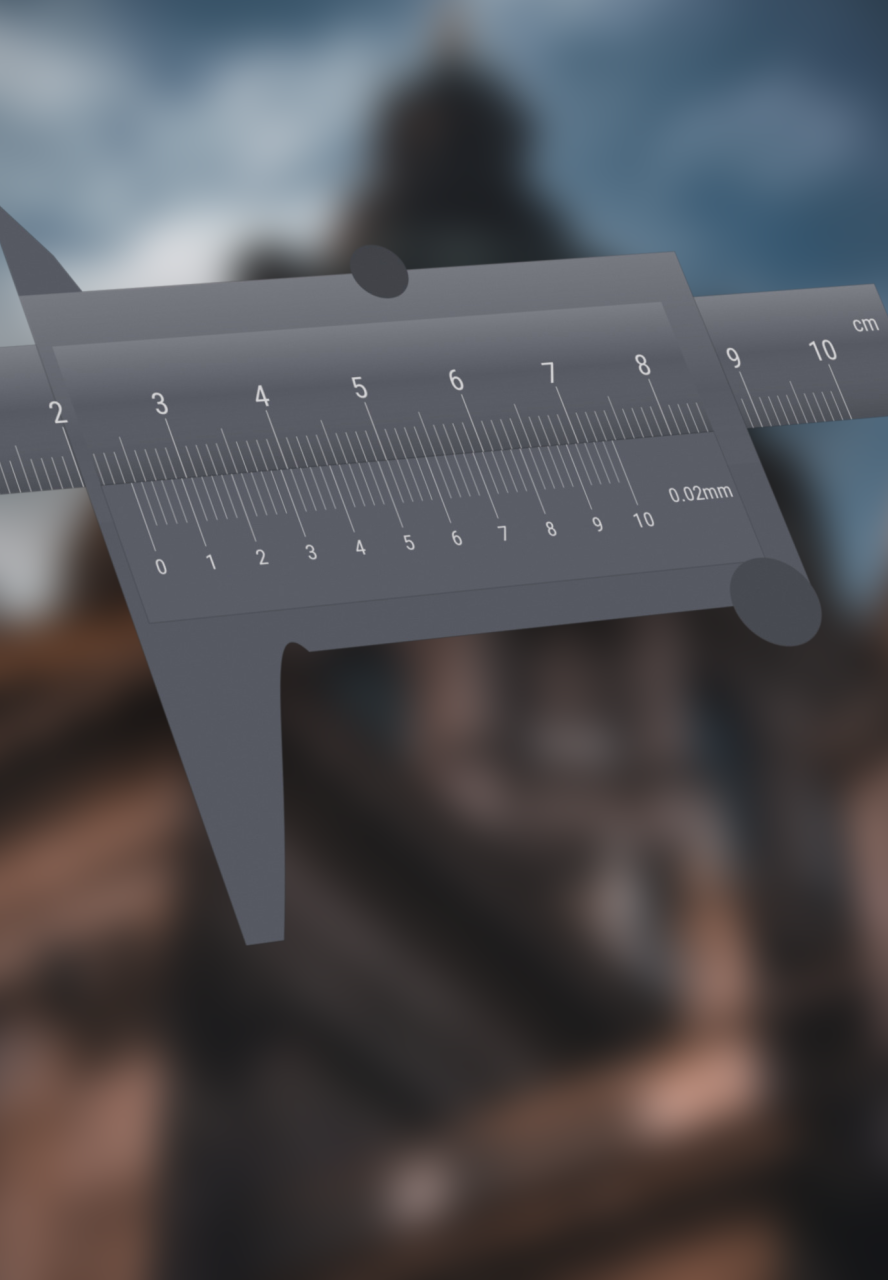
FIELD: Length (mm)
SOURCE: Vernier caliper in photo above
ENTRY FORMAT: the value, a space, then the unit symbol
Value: 24.6 mm
